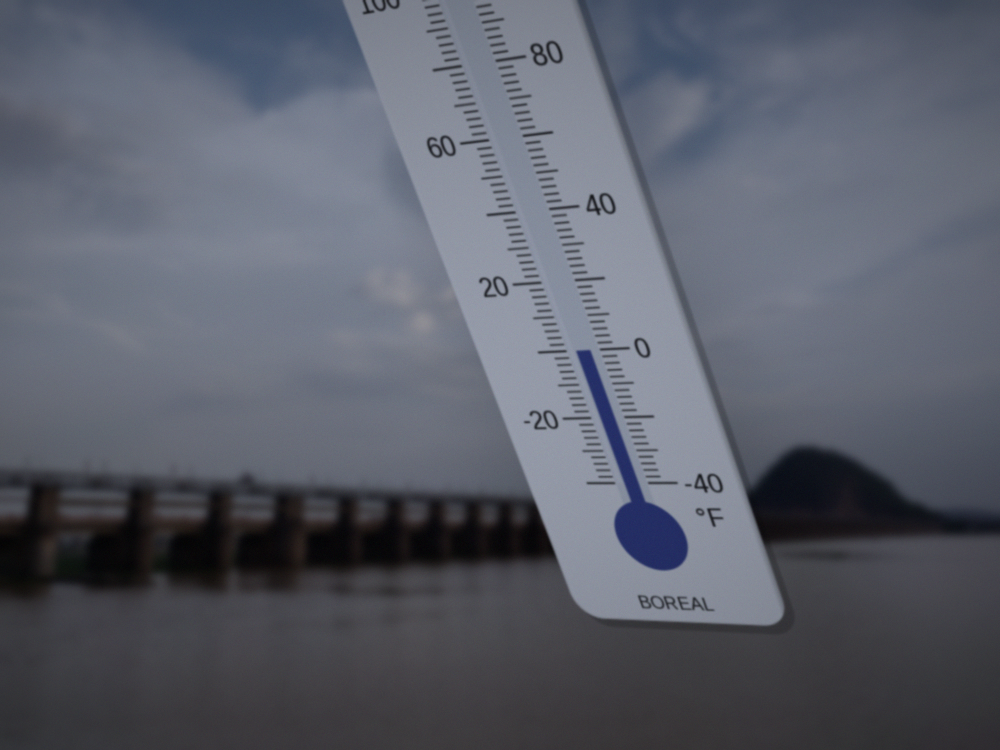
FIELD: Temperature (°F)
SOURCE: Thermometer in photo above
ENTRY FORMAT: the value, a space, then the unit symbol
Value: 0 °F
